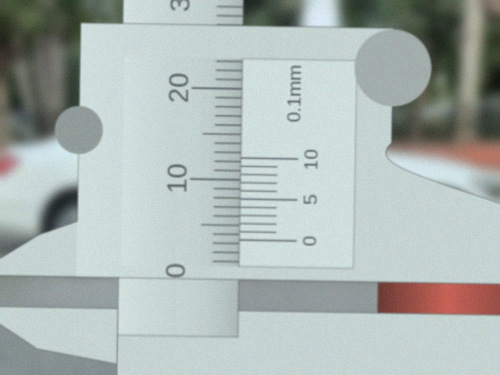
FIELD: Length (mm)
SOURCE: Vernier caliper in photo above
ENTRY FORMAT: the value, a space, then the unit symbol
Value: 3.4 mm
